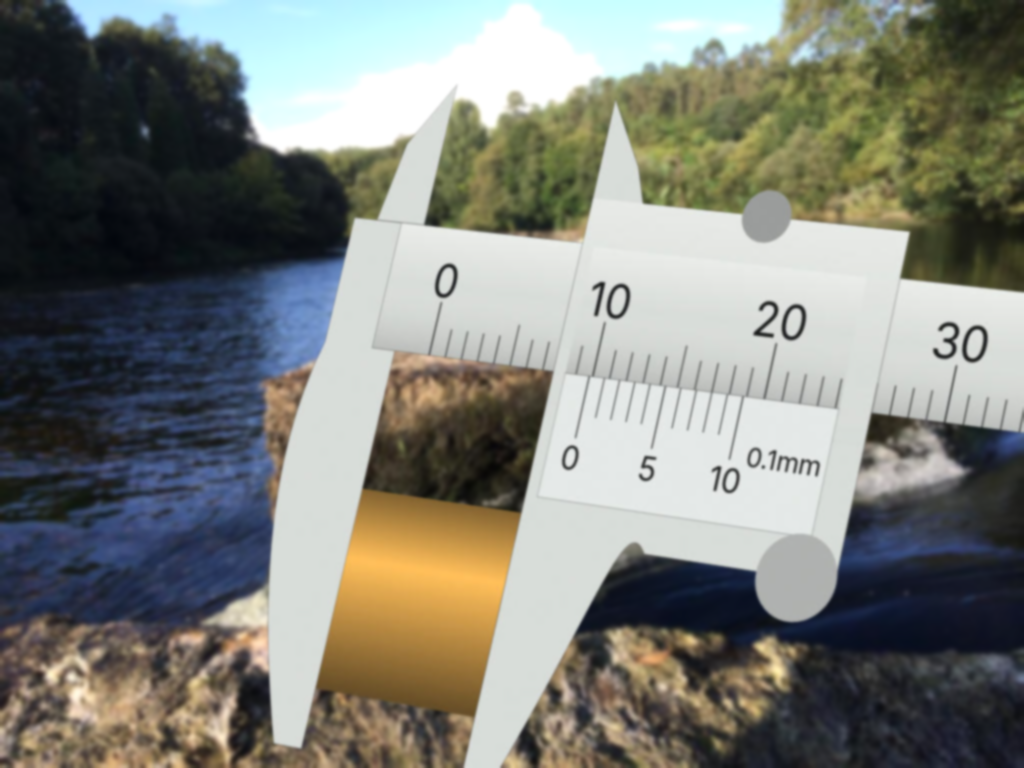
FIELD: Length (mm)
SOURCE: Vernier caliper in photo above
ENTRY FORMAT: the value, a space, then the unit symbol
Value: 9.8 mm
